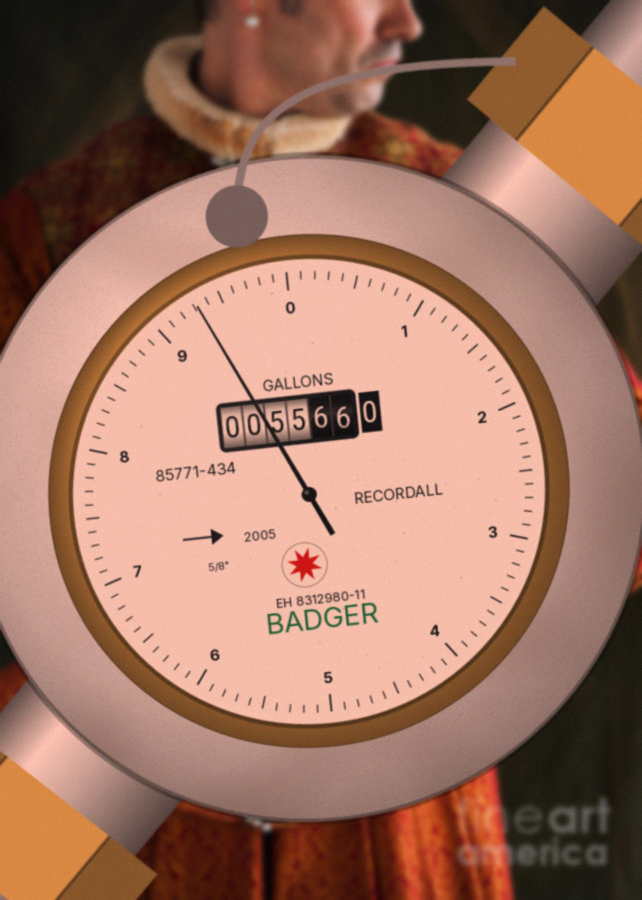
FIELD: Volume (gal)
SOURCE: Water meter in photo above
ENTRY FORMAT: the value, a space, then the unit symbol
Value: 55659.3 gal
